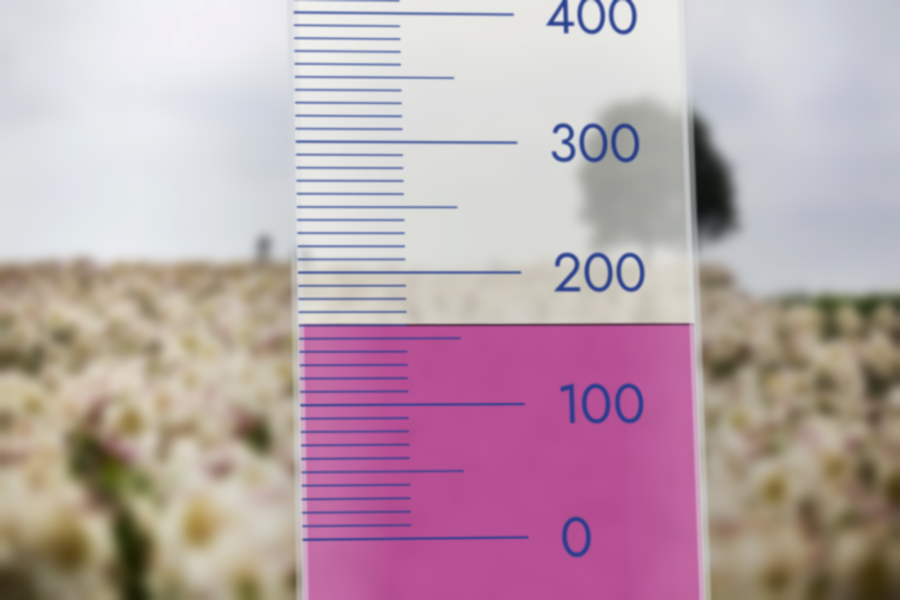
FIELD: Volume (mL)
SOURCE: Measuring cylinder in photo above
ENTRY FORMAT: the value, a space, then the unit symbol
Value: 160 mL
